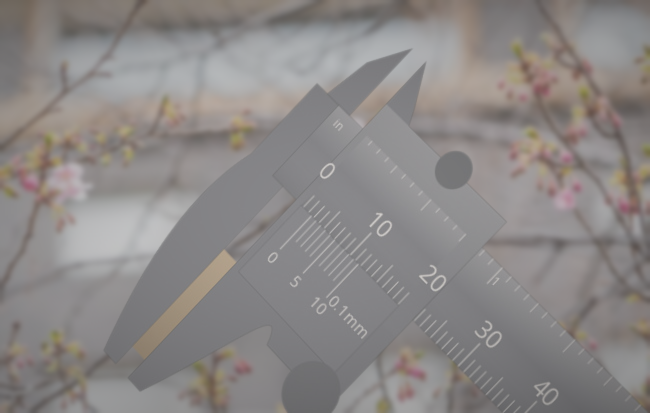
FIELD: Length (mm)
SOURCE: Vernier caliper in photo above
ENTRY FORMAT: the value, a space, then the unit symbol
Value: 2.6 mm
